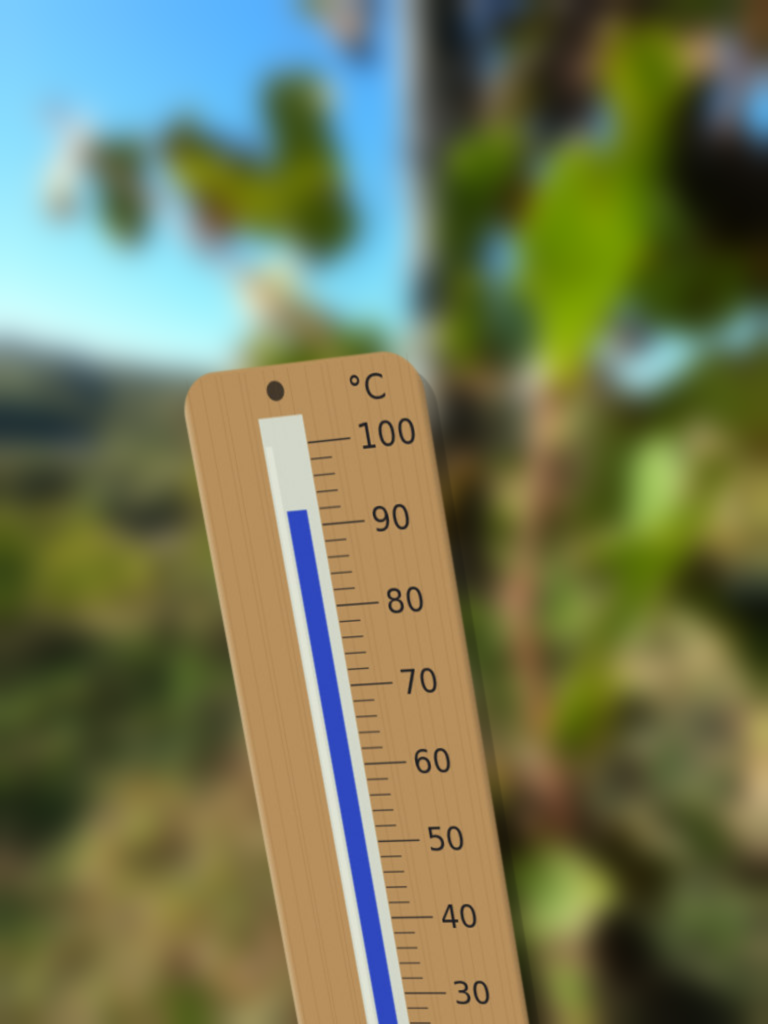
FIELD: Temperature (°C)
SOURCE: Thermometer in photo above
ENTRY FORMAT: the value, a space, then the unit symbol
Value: 92 °C
